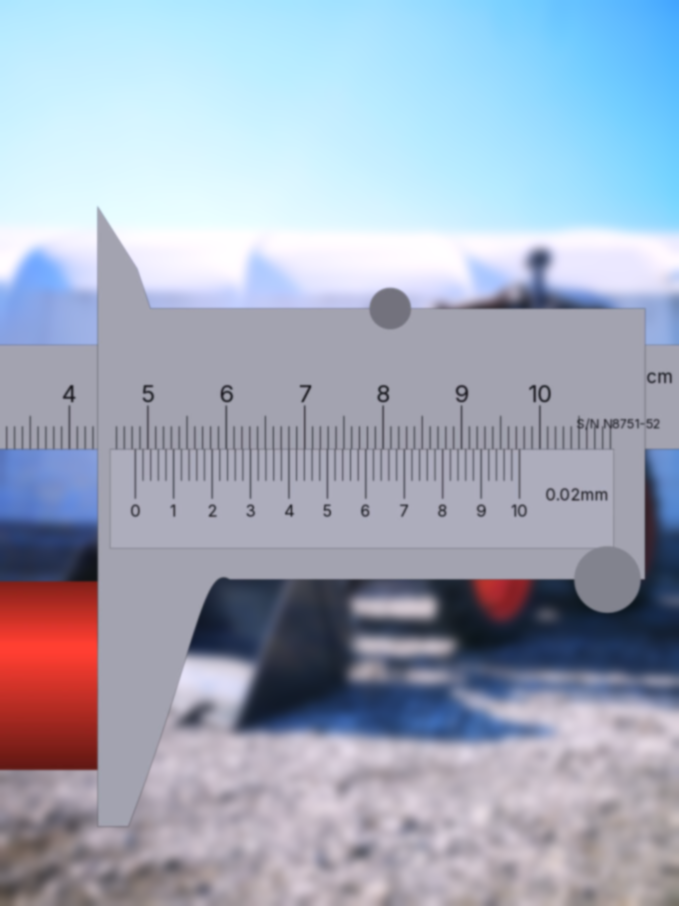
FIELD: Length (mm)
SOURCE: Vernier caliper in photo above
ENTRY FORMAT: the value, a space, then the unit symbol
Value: 48.4 mm
